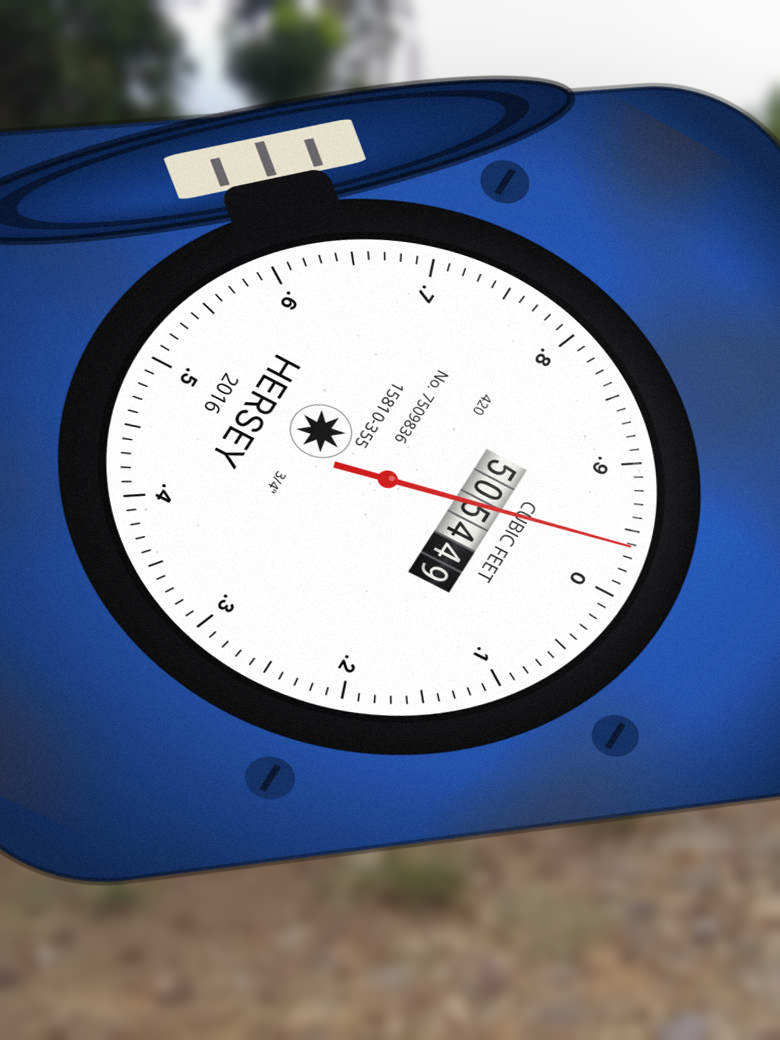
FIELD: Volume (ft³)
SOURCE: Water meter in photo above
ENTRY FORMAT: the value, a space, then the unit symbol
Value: 505448.96 ft³
